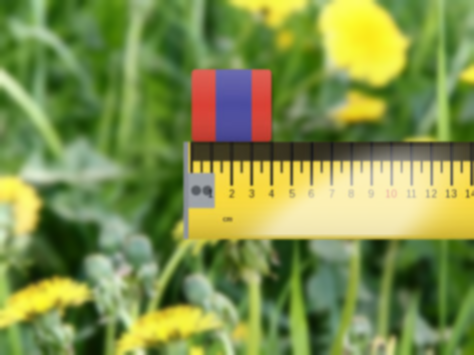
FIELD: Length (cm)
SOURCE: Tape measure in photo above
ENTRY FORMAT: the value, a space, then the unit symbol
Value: 4 cm
